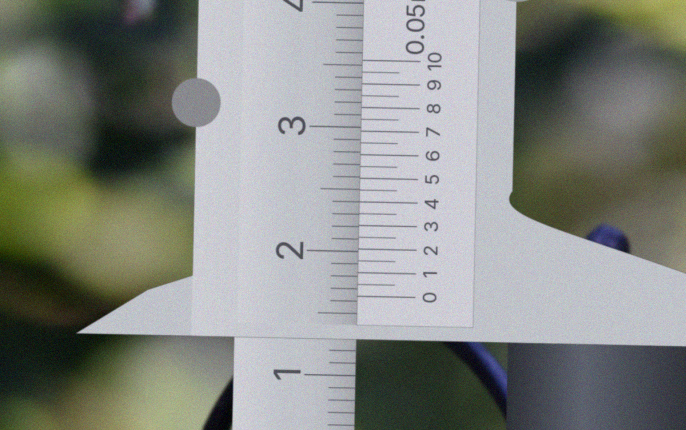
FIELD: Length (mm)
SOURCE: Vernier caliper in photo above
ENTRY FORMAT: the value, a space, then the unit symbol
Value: 16.4 mm
